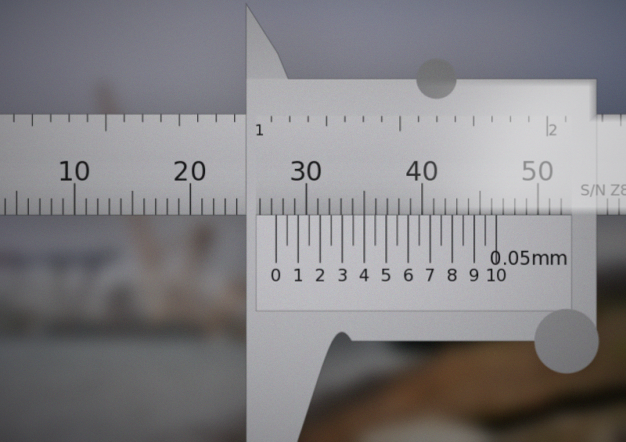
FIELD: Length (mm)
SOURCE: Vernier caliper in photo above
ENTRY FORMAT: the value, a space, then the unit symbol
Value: 27.4 mm
